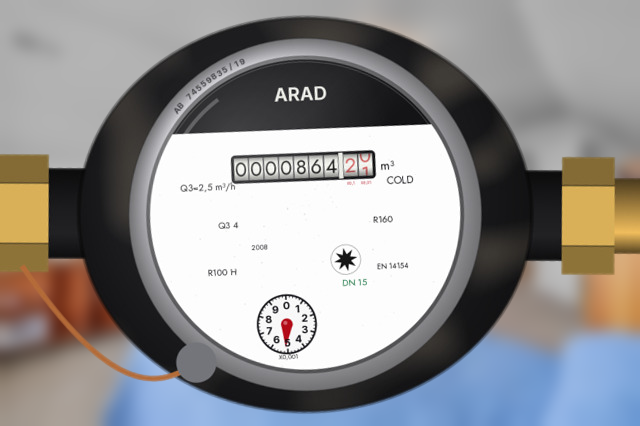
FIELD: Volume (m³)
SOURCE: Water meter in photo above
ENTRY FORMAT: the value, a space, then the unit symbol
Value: 864.205 m³
